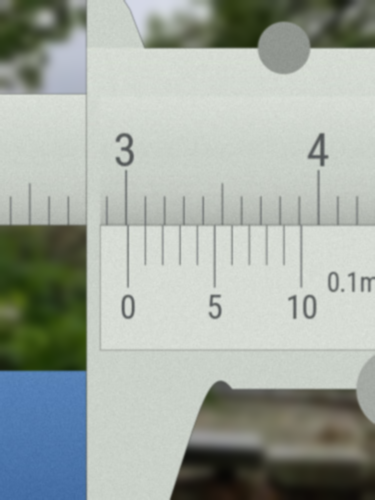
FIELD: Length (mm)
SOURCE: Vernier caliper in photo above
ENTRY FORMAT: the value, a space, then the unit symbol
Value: 30.1 mm
